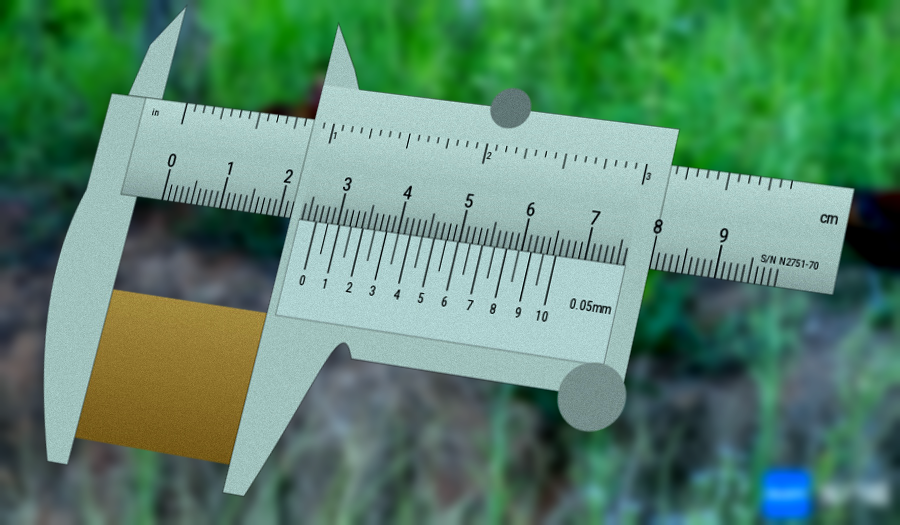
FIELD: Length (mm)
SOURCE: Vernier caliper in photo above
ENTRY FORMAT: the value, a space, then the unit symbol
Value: 26.4 mm
